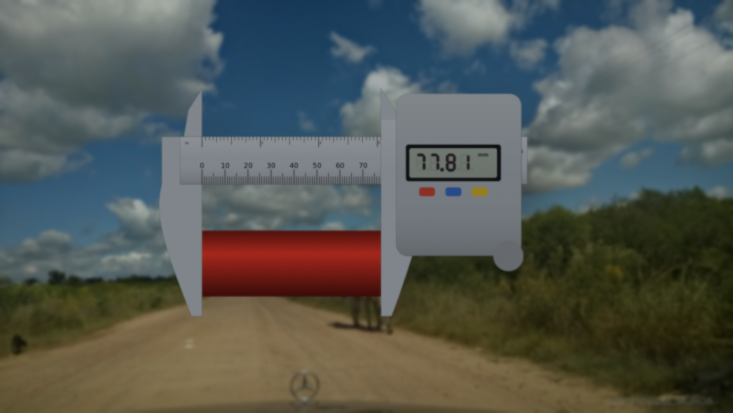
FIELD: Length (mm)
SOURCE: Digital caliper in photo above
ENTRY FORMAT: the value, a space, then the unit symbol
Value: 77.81 mm
